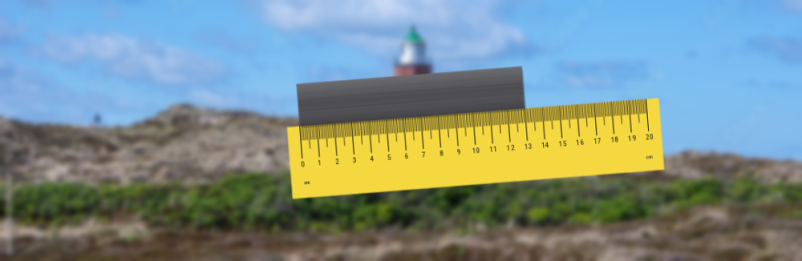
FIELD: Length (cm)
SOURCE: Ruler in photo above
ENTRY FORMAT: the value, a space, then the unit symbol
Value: 13 cm
